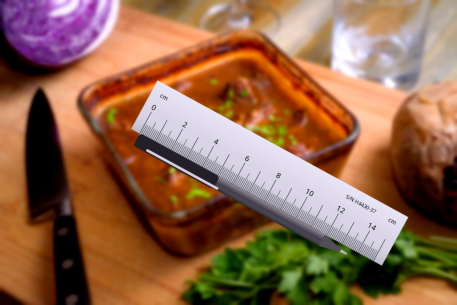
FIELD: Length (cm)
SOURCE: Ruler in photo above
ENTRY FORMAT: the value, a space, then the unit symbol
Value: 13.5 cm
